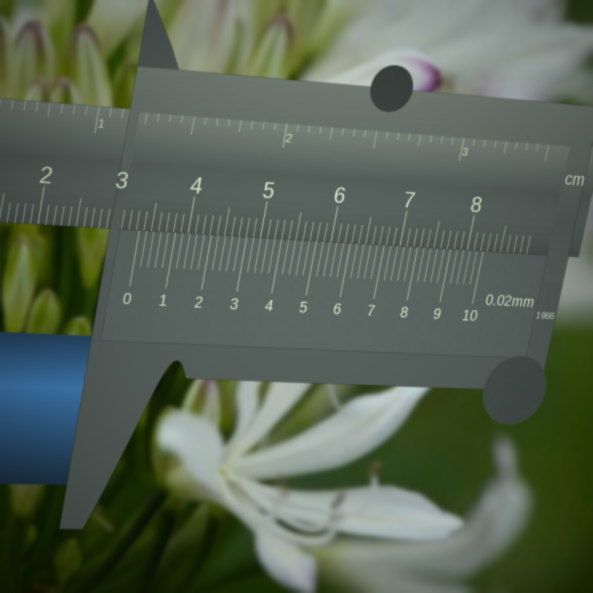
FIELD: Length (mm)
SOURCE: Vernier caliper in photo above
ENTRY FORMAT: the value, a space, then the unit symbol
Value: 33.4 mm
